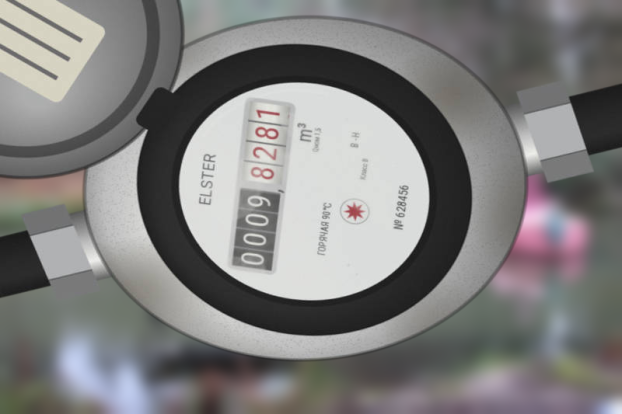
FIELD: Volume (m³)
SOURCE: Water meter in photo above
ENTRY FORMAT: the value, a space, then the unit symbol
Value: 9.8281 m³
